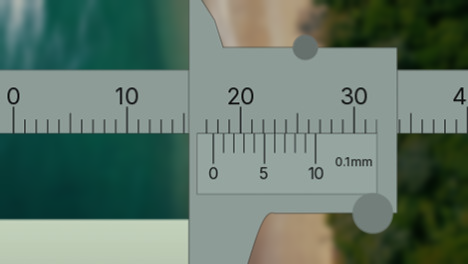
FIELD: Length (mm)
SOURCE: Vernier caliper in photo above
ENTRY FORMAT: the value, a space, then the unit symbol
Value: 17.6 mm
